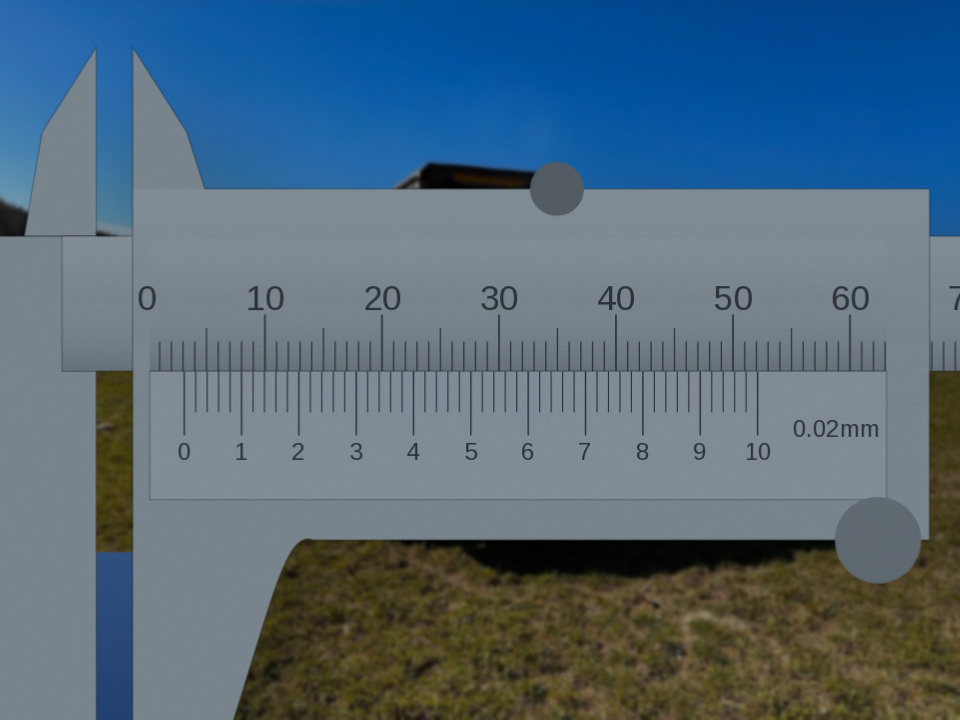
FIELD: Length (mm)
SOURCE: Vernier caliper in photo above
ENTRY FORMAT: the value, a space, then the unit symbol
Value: 3.1 mm
